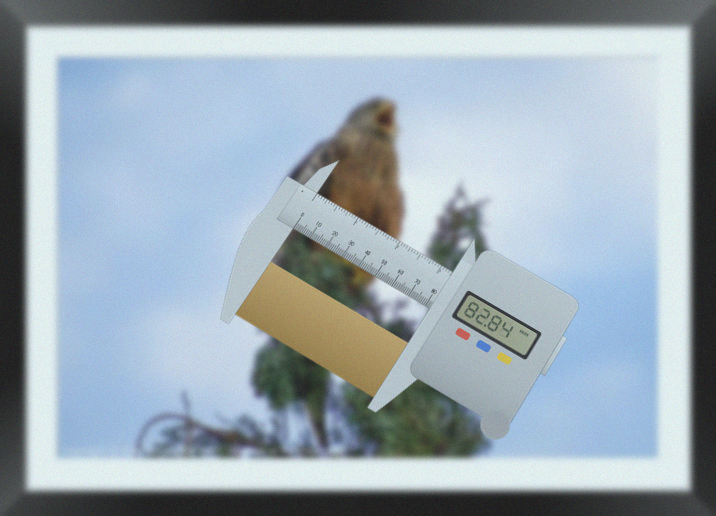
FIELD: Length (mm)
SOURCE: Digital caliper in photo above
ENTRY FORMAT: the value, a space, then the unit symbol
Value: 82.84 mm
